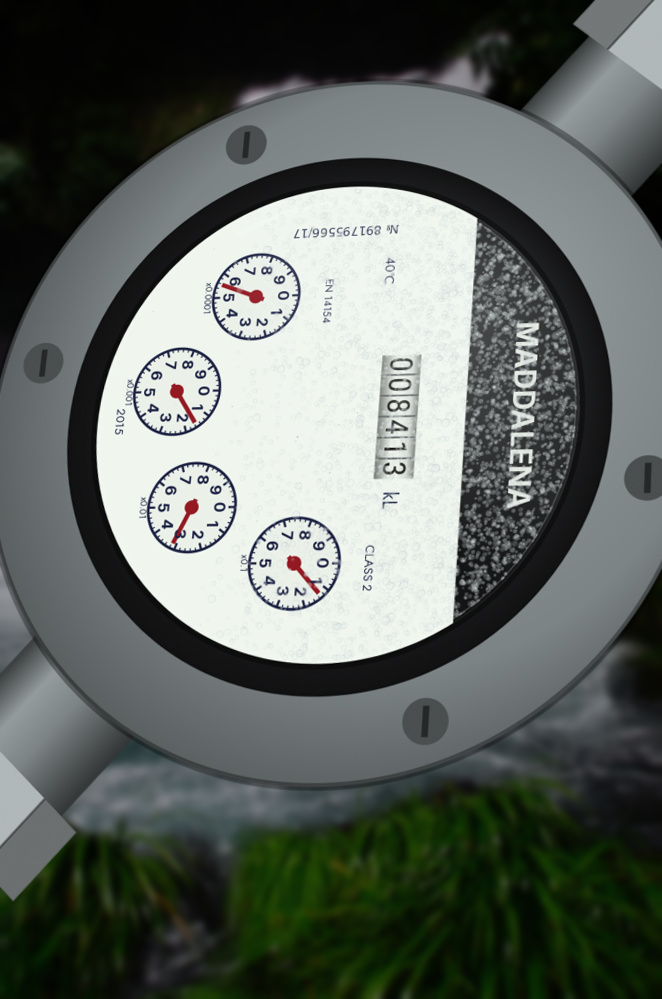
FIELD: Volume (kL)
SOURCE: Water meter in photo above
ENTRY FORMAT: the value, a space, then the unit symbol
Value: 8413.1315 kL
